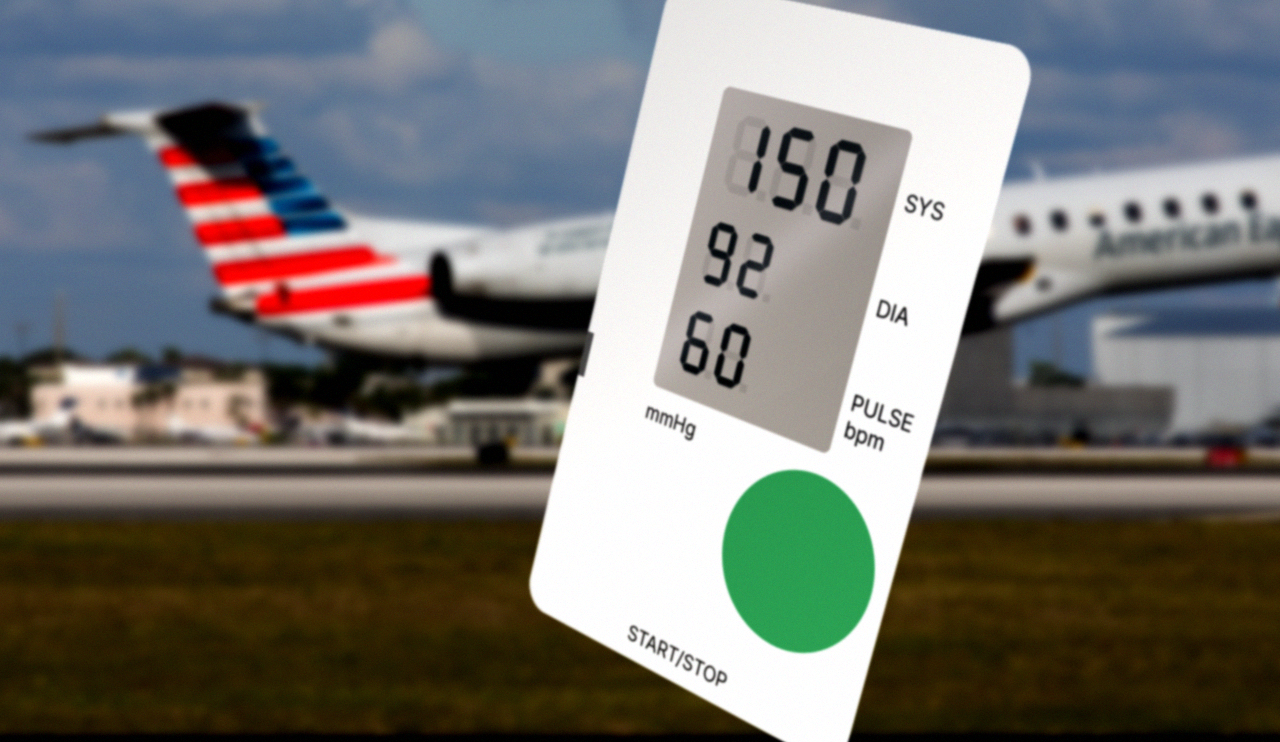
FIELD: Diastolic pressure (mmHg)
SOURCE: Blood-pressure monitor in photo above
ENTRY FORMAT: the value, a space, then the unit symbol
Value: 92 mmHg
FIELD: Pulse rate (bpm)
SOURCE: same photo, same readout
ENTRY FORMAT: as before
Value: 60 bpm
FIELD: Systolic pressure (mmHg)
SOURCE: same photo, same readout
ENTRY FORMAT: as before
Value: 150 mmHg
